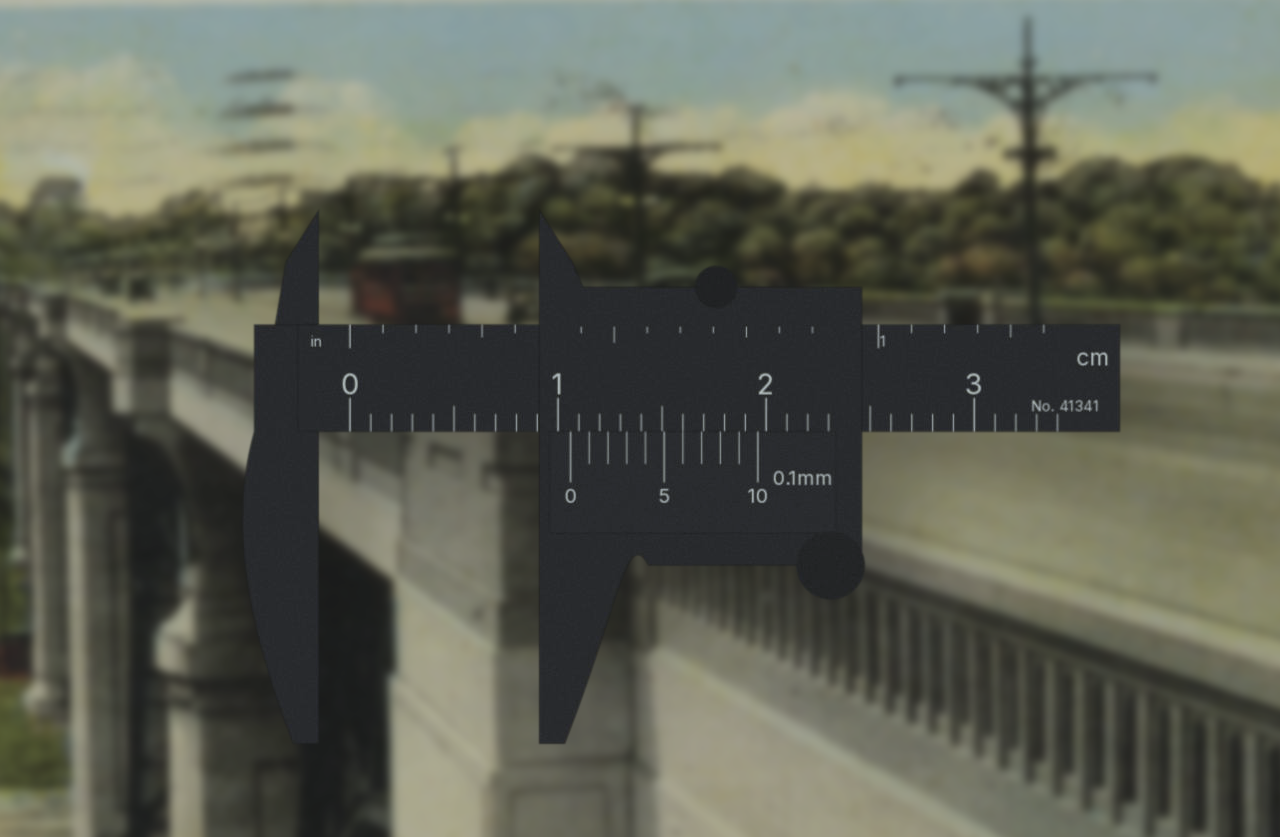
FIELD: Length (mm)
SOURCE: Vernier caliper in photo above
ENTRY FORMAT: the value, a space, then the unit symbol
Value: 10.6 mm
